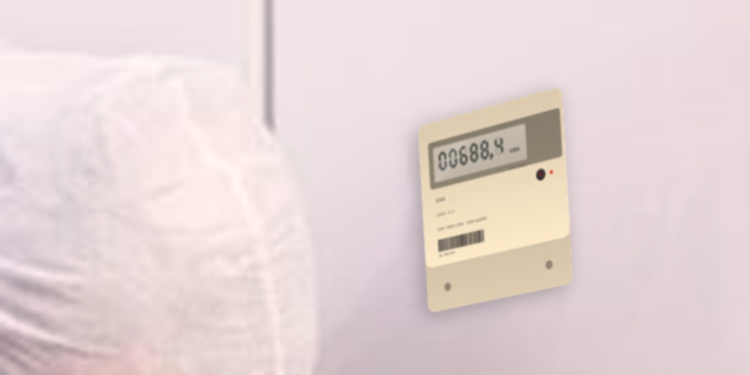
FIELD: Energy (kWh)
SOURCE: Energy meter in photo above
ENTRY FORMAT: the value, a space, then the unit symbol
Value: 688.4 kWh
